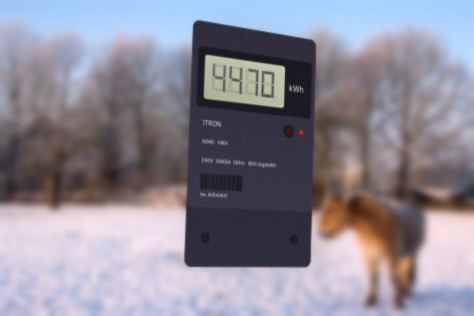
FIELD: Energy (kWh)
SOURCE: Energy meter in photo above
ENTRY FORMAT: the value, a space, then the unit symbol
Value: 4470 kWh
